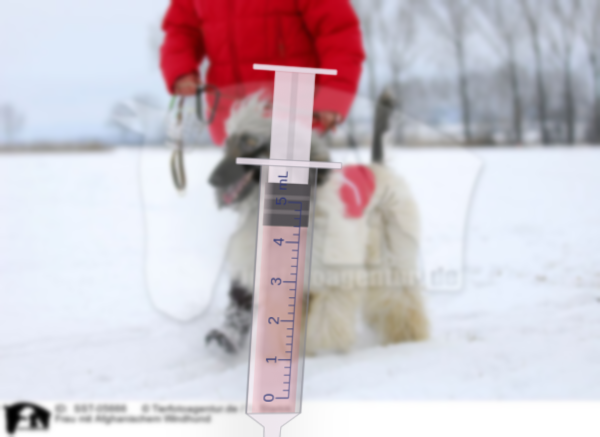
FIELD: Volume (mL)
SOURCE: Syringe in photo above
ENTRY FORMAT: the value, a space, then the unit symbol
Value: 4.4 mL
